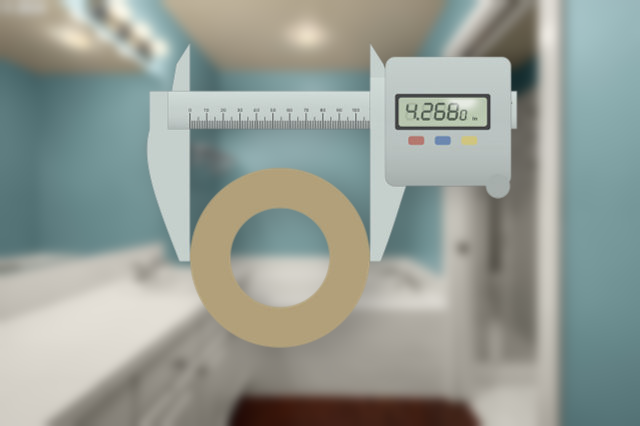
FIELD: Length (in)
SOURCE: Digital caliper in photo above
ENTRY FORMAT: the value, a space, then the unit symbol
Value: 4.2680 in
